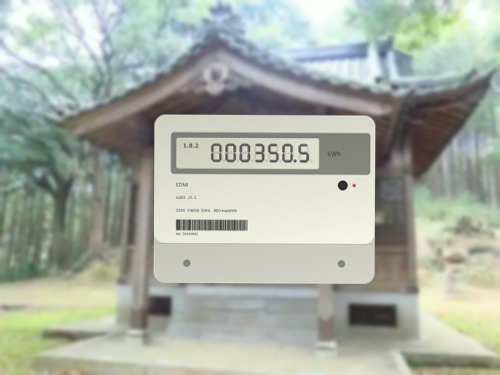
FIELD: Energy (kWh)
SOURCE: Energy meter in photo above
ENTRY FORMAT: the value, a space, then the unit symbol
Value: 350.5 kWh
